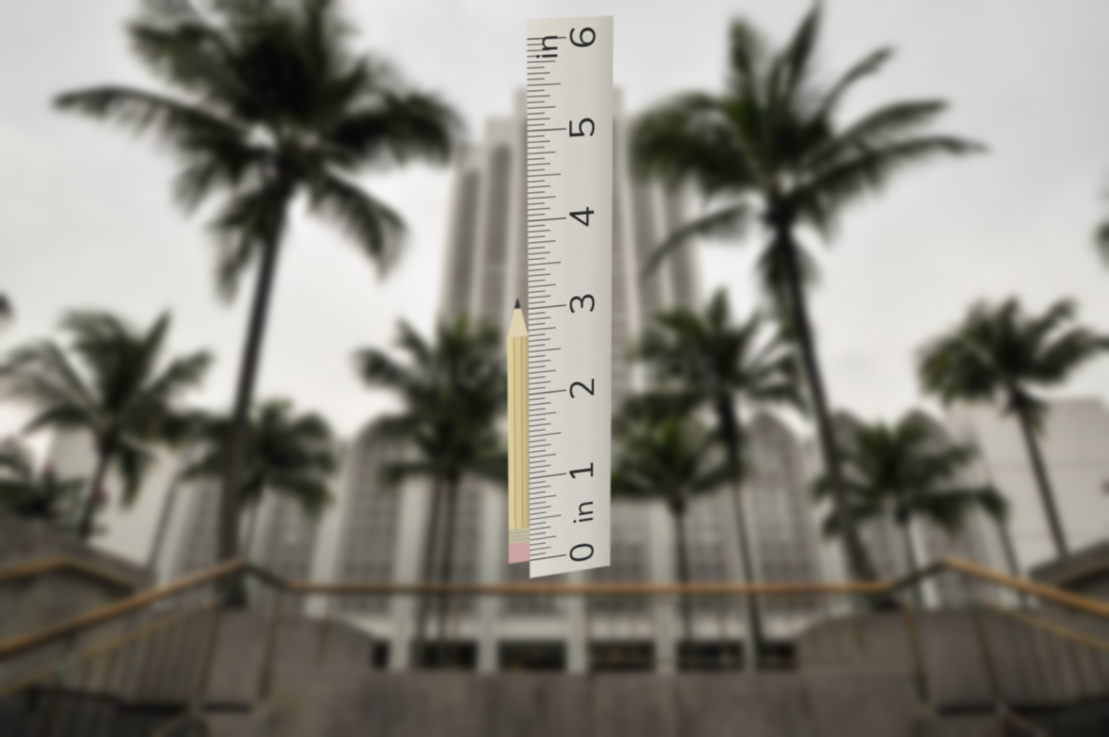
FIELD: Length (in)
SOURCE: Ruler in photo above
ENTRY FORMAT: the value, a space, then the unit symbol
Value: 3.125 in
